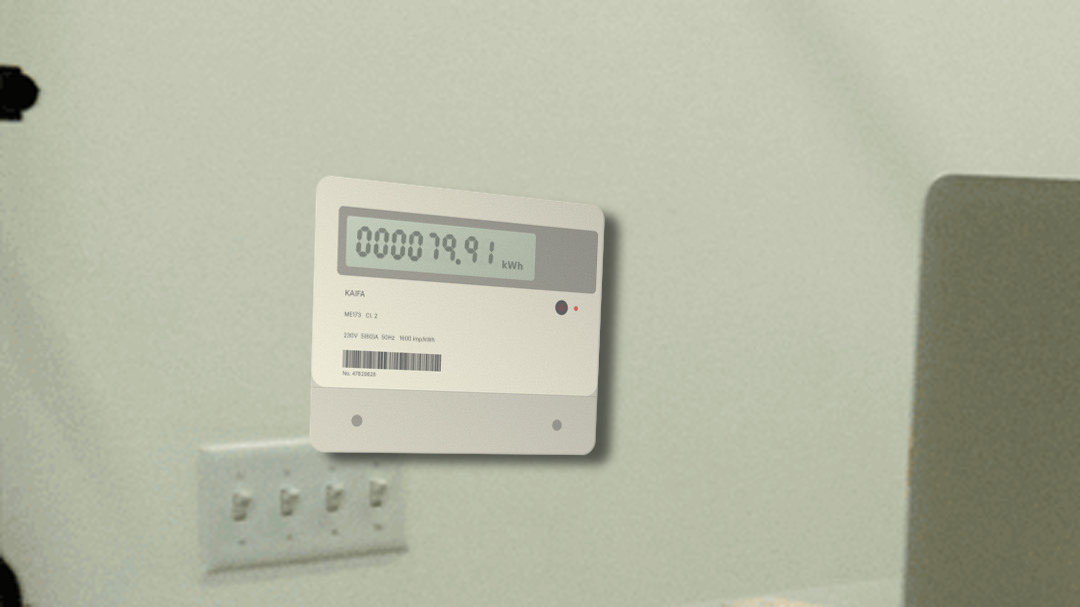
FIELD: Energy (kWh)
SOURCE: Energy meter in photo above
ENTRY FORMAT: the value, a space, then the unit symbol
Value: 79.91 kWh
